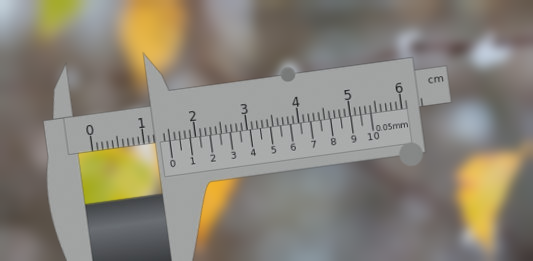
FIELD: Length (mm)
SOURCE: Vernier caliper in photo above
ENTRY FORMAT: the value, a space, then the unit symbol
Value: 15.0 mm
